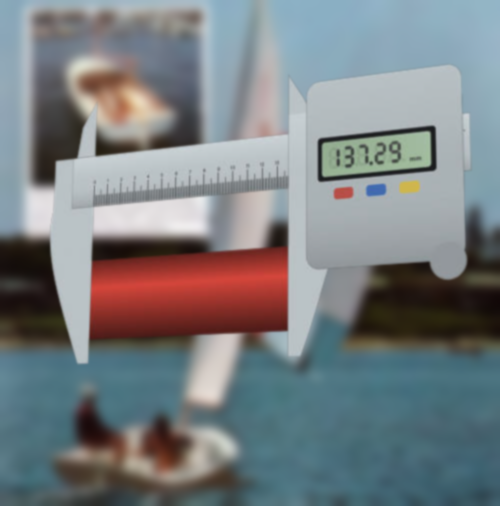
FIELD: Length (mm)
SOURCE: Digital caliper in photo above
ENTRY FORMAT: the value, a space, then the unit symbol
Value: 137.29 mm
